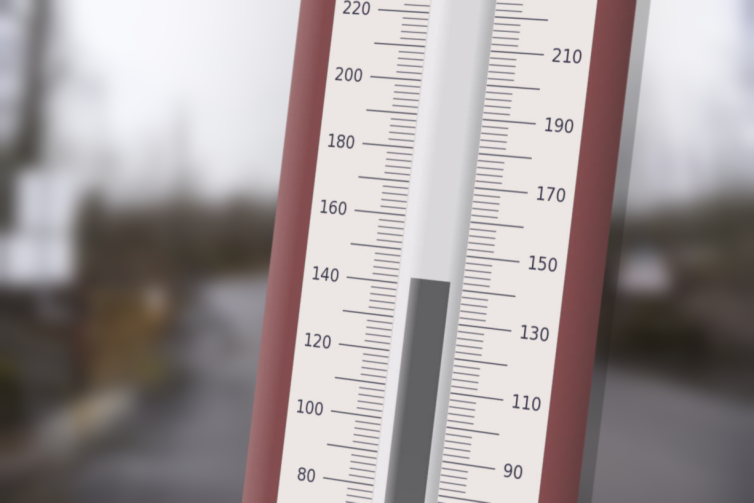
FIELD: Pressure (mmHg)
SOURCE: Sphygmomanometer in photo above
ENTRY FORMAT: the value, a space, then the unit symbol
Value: 142 mmHg
